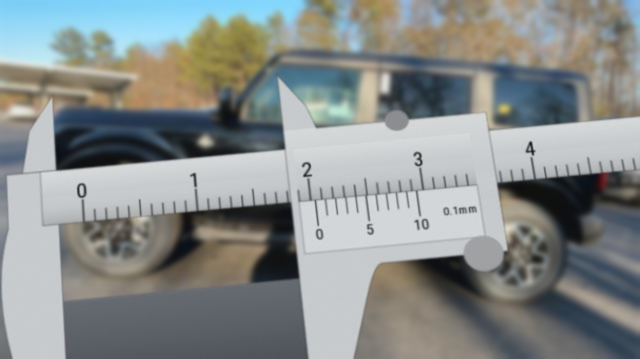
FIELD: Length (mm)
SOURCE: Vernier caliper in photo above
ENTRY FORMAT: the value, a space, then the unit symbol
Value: 20.4 mm
